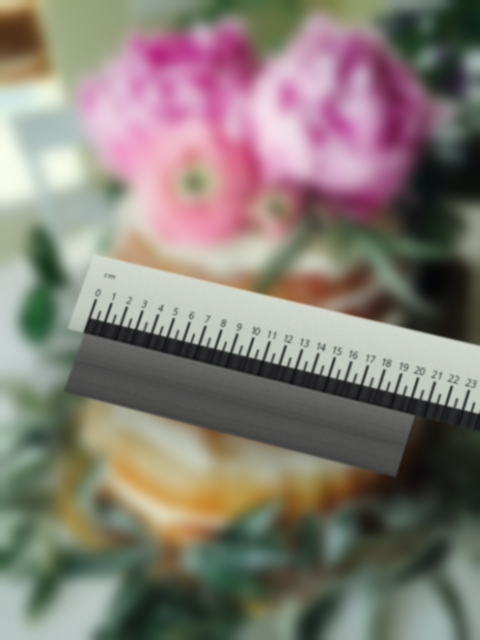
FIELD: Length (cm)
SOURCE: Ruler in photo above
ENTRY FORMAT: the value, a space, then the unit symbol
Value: 20.5 cm
